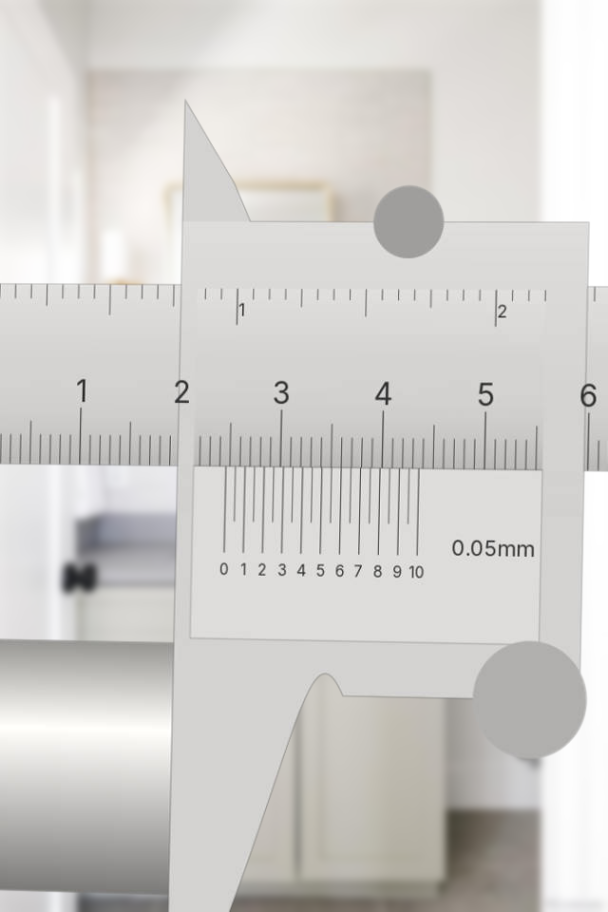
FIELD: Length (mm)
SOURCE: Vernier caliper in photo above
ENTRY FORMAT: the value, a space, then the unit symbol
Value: 24.6 mm
